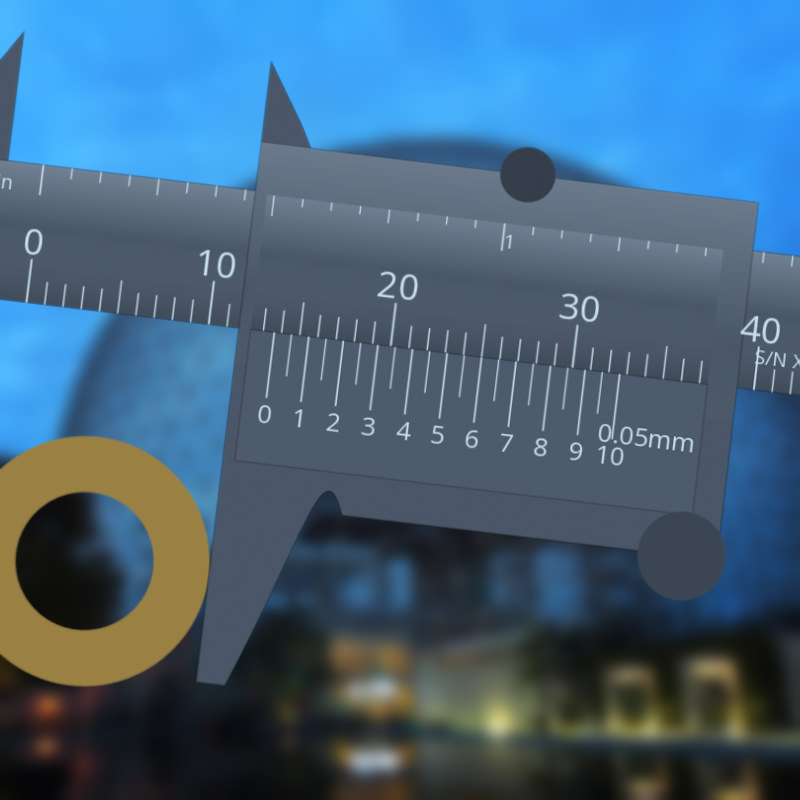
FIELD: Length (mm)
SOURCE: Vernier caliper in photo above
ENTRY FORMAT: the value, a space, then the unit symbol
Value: 13.6 mm
